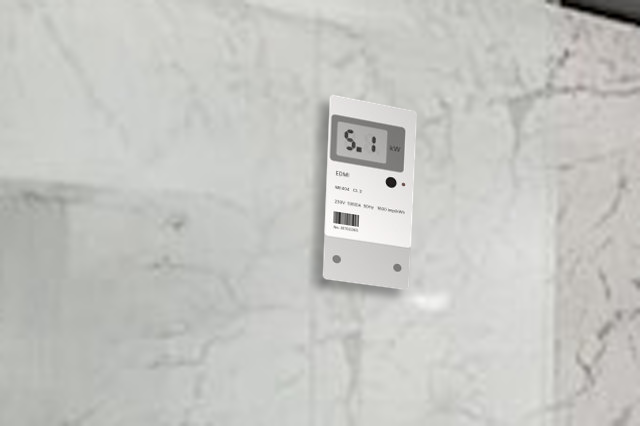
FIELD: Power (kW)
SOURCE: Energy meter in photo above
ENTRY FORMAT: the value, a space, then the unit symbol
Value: 5.1 kW
